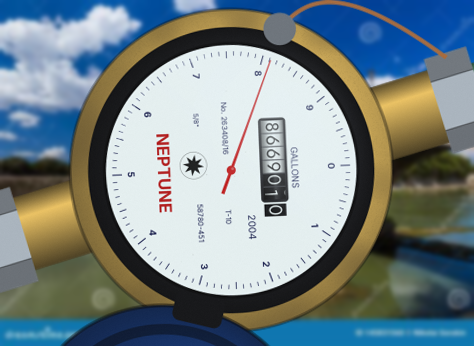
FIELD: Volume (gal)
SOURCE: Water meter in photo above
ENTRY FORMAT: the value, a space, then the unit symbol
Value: 8669008.1 gal
